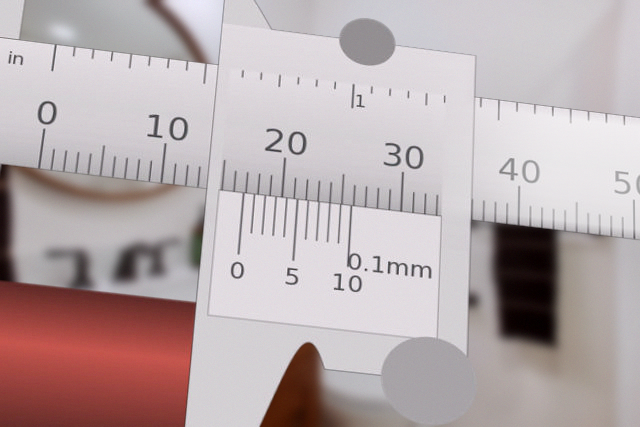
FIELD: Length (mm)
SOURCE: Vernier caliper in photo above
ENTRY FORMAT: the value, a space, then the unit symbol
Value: 16.8 mm
